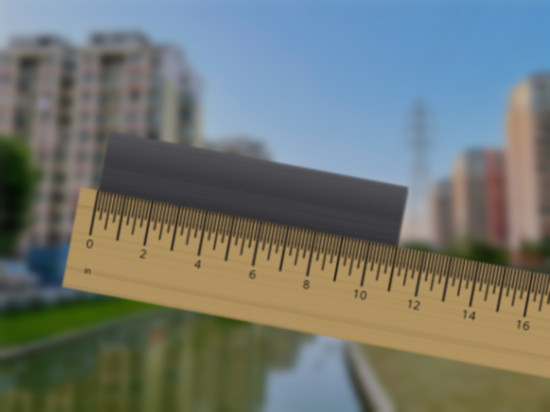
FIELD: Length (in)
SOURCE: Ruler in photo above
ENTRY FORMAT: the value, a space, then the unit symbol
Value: 11 in
